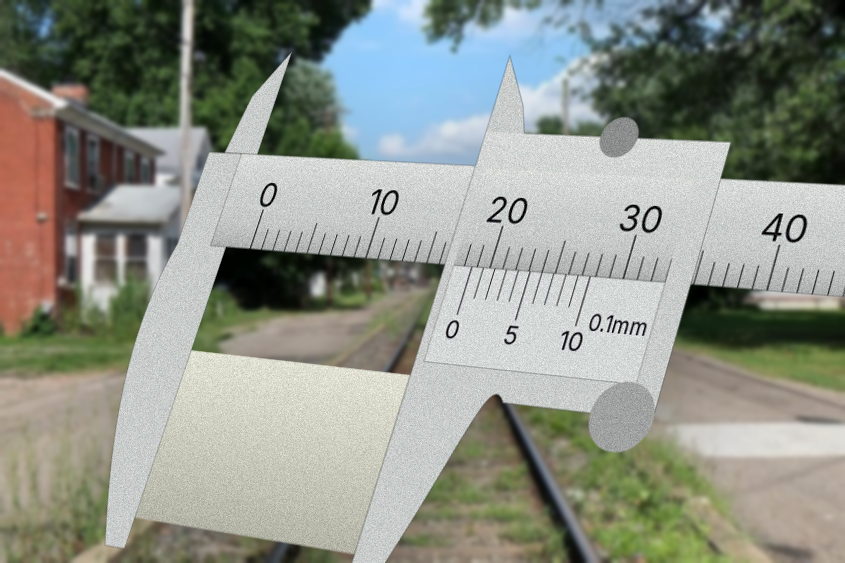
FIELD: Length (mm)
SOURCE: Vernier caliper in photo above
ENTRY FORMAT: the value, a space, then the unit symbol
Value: 18.6 mm
